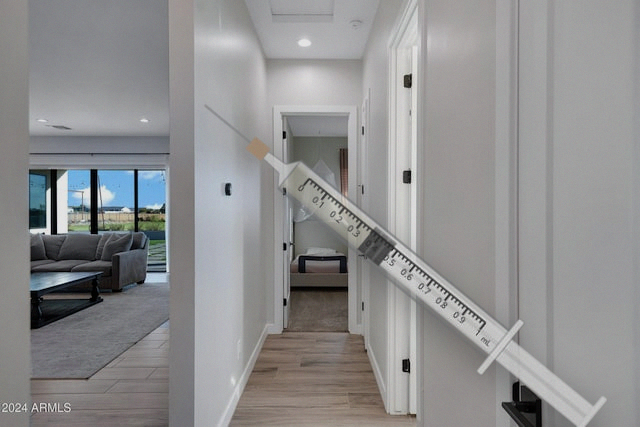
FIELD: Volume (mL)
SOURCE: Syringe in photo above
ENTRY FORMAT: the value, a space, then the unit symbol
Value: 0.36 mL
